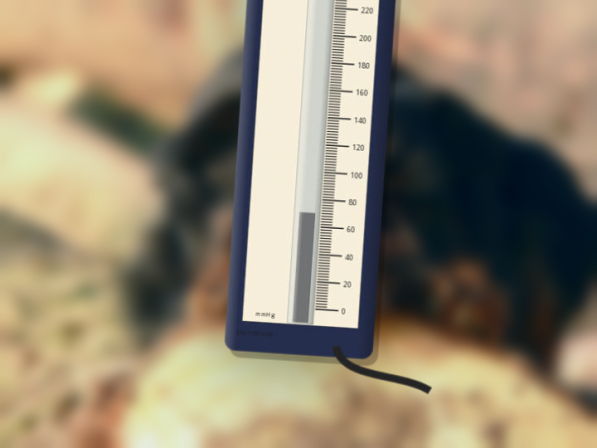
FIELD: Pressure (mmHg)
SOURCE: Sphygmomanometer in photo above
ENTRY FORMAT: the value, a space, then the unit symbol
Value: 70 mmHg
